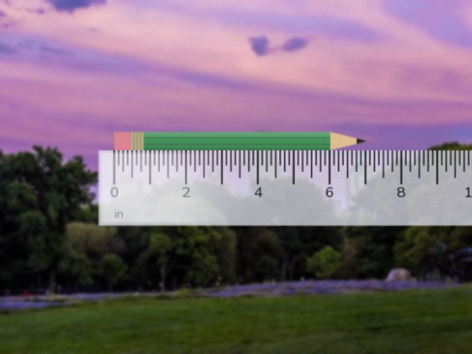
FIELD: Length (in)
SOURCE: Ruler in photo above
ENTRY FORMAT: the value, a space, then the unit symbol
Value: 7 in
